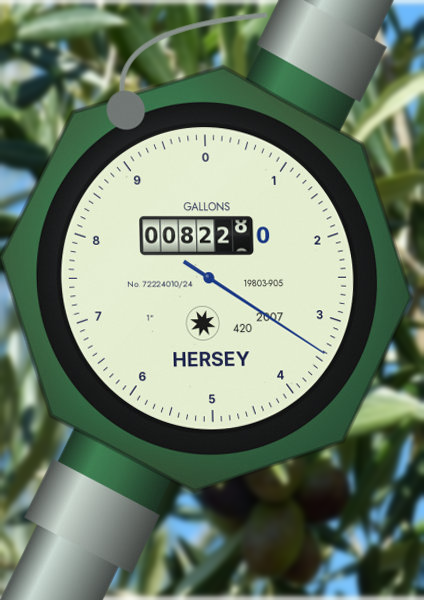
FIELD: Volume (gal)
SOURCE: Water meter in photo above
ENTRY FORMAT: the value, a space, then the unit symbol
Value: 82283.4 gal
